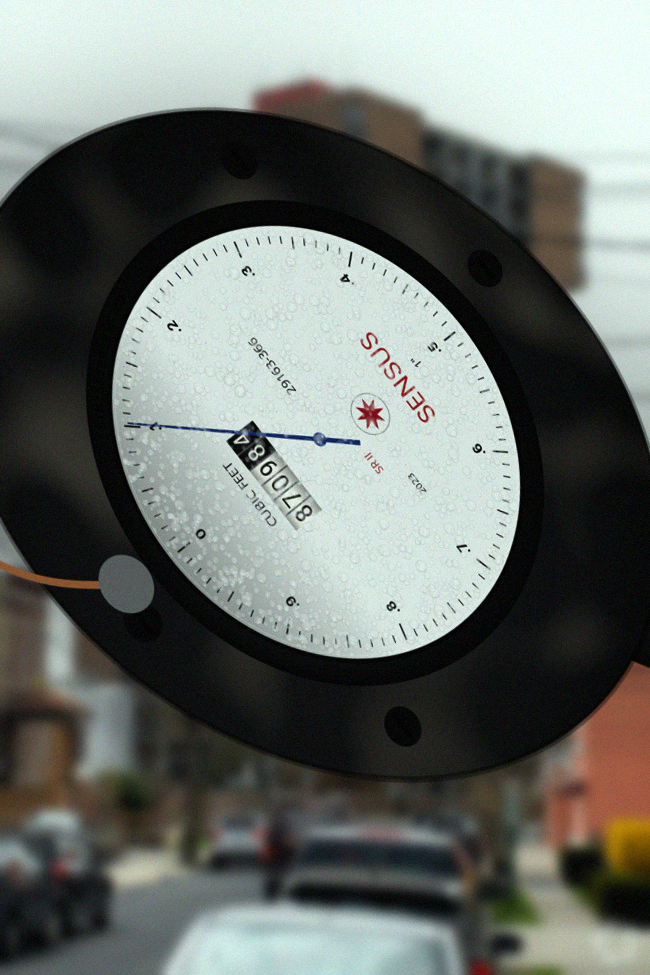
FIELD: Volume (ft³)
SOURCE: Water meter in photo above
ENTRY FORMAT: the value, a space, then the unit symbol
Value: 870984.10 ft³
